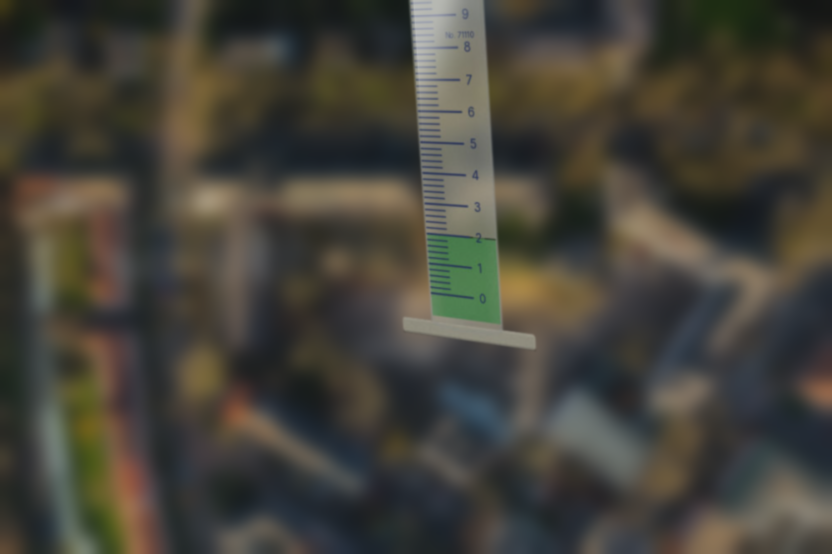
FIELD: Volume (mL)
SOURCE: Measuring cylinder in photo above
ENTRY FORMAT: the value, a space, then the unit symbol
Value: 2 mL
